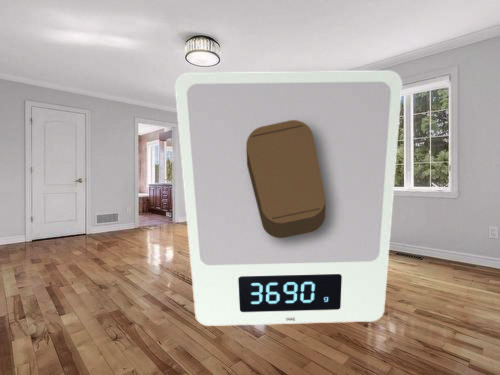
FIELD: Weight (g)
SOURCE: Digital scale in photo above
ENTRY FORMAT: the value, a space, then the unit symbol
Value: 3690 g
